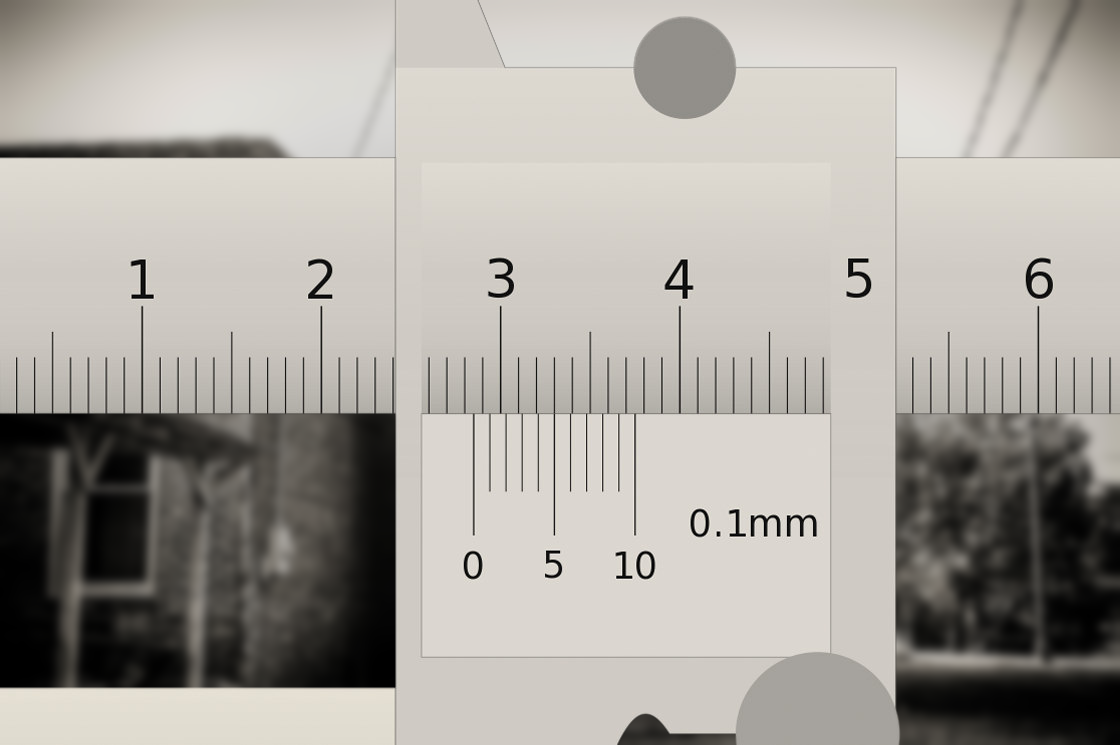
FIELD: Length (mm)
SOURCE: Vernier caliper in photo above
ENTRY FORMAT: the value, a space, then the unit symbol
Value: 28.5 mm
